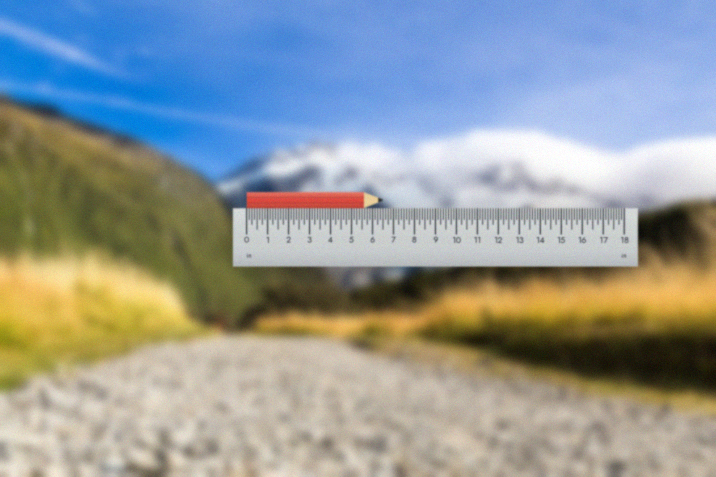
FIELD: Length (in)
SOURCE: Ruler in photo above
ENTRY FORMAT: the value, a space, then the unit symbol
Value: 6.5 in
